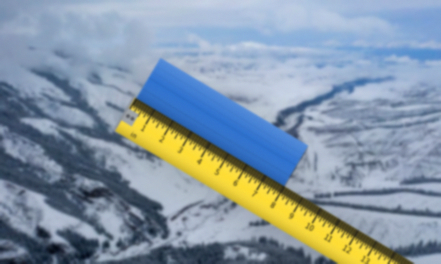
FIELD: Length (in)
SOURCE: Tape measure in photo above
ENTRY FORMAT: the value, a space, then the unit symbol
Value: 8 in
